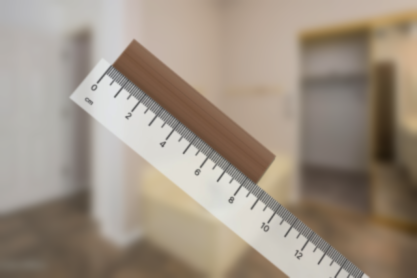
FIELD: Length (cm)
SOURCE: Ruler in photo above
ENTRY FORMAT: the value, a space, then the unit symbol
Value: 8.5 cm
